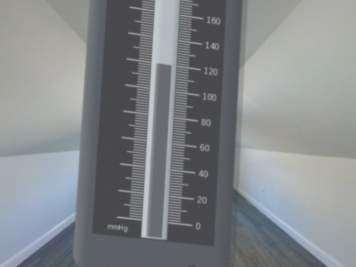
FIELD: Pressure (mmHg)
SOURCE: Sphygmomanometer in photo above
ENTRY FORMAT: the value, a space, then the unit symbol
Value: 120 mmHg
